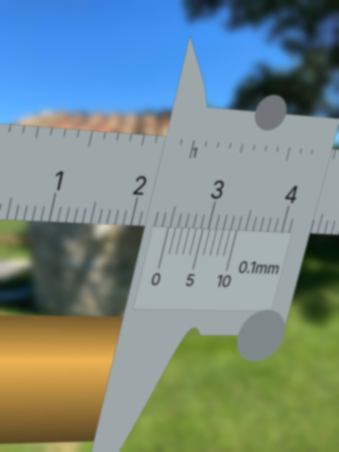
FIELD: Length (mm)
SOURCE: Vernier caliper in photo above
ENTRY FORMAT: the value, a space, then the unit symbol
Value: 24.8 mm
